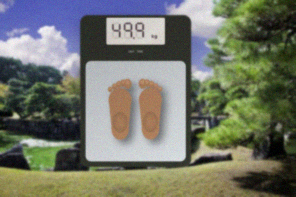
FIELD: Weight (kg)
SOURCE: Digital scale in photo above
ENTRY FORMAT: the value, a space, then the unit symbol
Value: 49.9 kg
